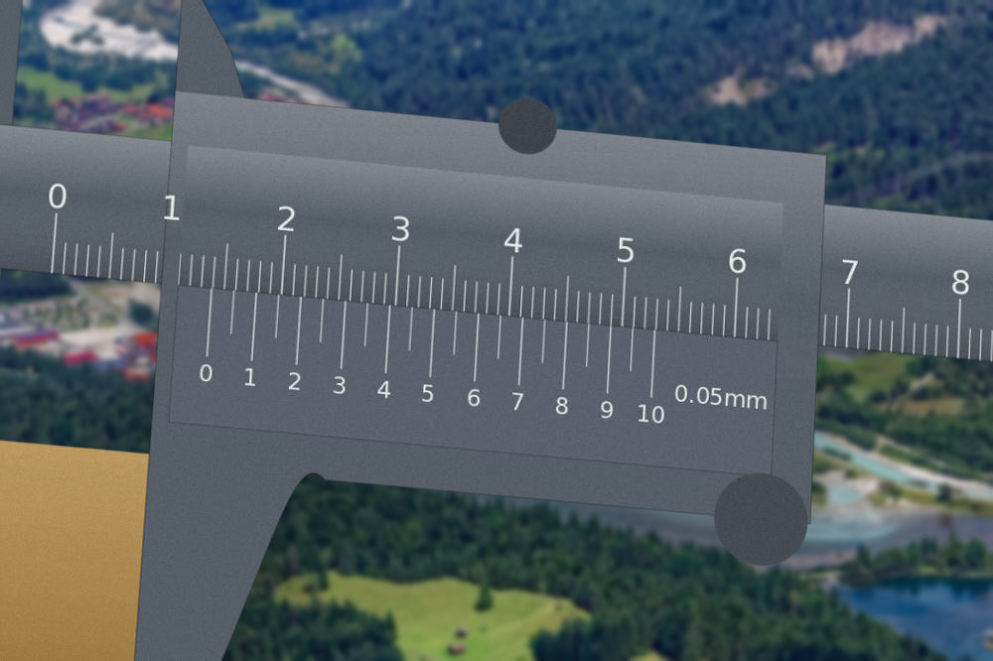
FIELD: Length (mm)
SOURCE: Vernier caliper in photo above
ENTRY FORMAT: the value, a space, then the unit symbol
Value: 13.9 mm
